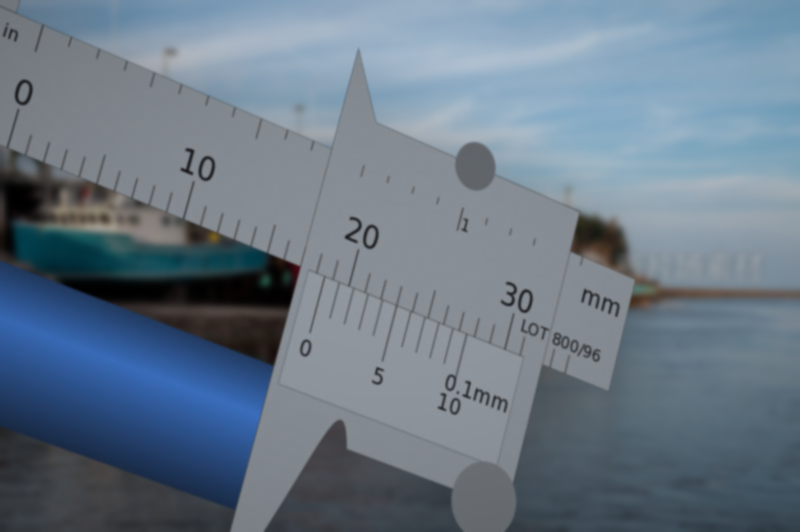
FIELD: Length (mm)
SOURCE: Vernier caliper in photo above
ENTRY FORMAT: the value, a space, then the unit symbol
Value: 18.5 mm
